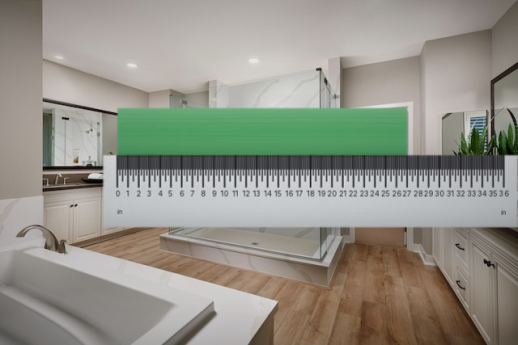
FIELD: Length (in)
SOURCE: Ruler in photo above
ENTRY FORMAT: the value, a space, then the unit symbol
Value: 27 in
